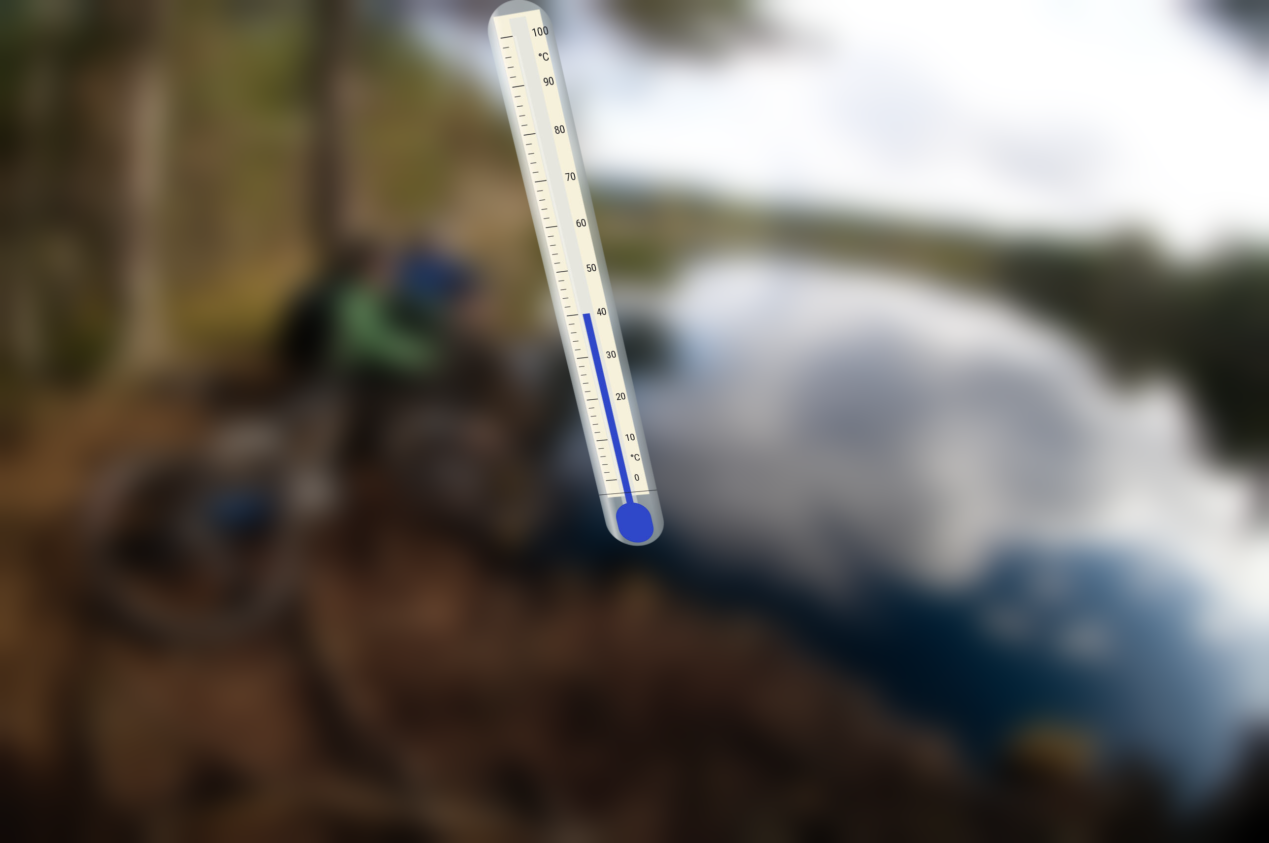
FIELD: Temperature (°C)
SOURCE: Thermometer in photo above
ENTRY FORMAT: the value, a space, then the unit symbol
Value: 40 °C
